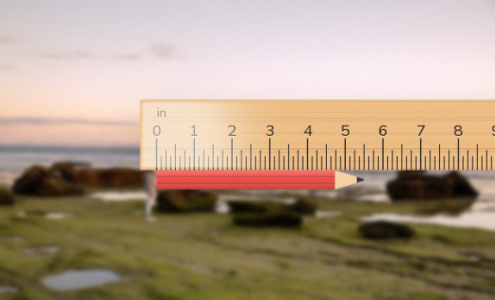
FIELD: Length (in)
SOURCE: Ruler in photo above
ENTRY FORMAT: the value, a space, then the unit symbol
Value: 5.5 in
